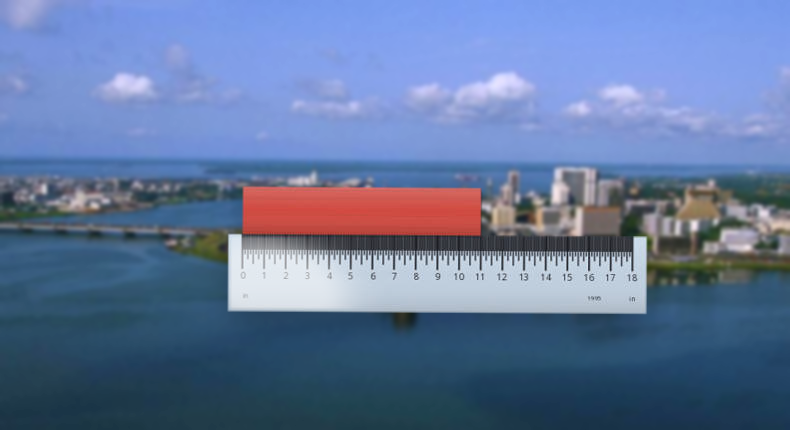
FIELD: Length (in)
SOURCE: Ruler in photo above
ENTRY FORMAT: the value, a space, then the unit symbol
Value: 11 in
